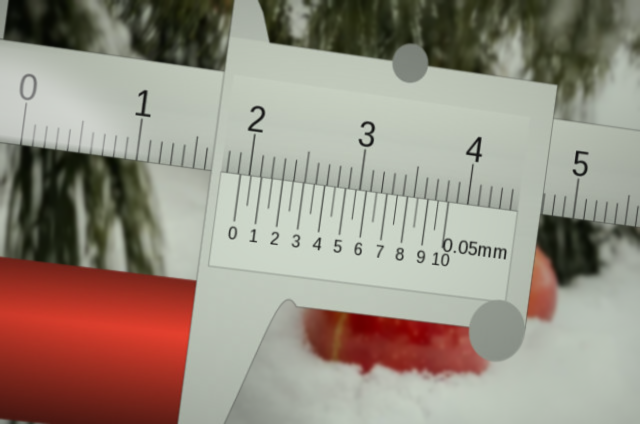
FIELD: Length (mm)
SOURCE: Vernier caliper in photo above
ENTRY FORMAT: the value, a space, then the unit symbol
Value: 19.2 mm
